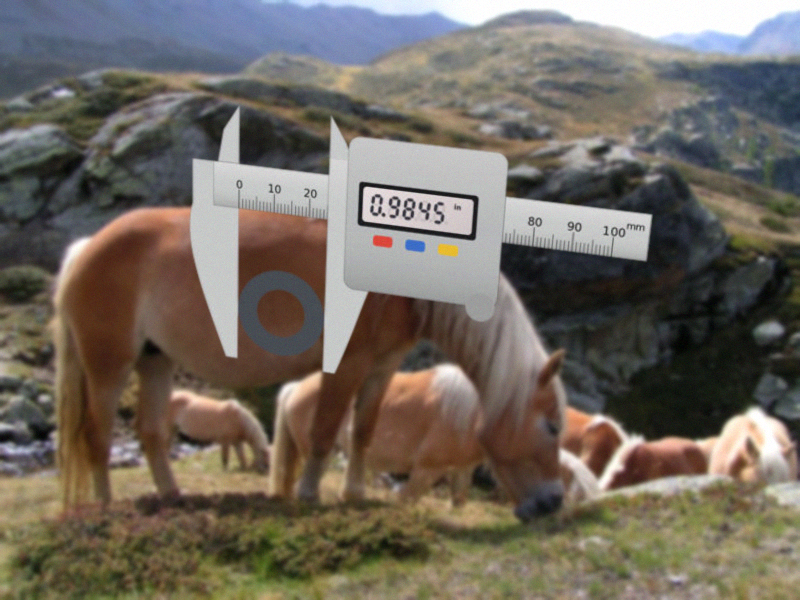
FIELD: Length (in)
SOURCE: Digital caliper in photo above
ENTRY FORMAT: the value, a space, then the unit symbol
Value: 0.9845 in
